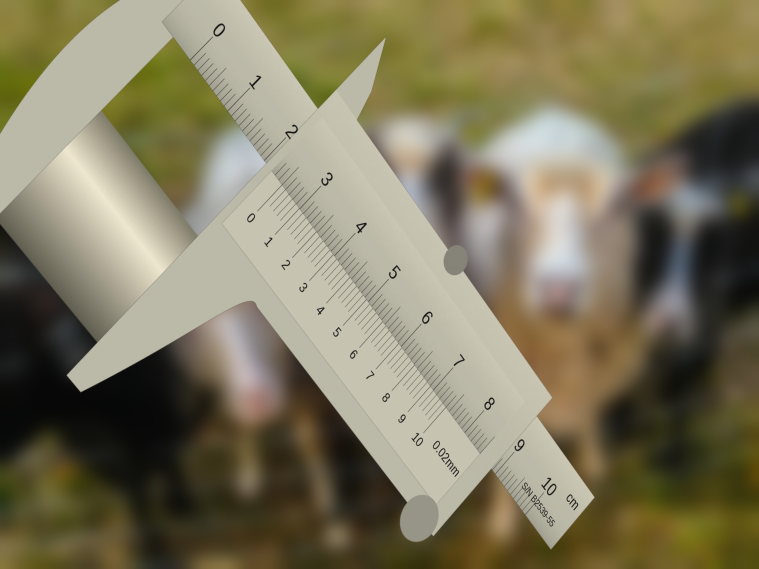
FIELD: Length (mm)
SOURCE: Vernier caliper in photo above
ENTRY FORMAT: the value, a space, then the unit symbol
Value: 25.0 mm
